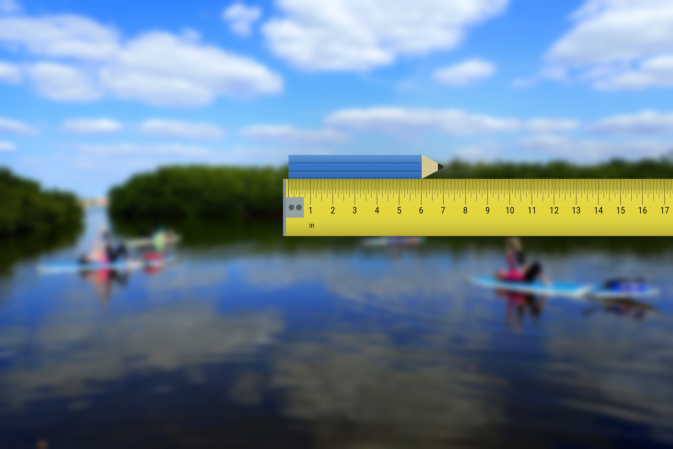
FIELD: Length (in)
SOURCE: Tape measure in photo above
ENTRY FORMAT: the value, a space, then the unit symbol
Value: 7 in
